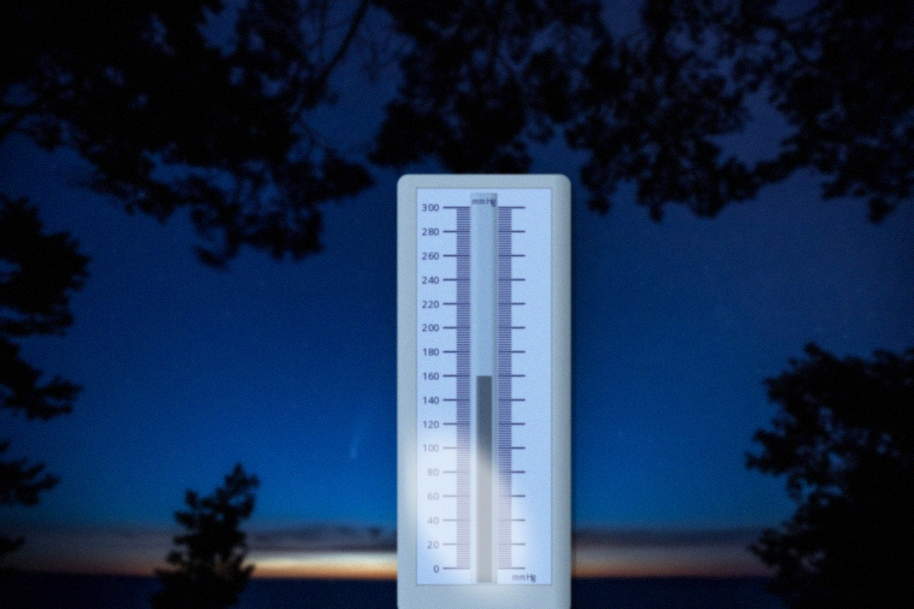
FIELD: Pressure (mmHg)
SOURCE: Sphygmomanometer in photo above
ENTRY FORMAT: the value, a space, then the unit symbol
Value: 160 mmHg
